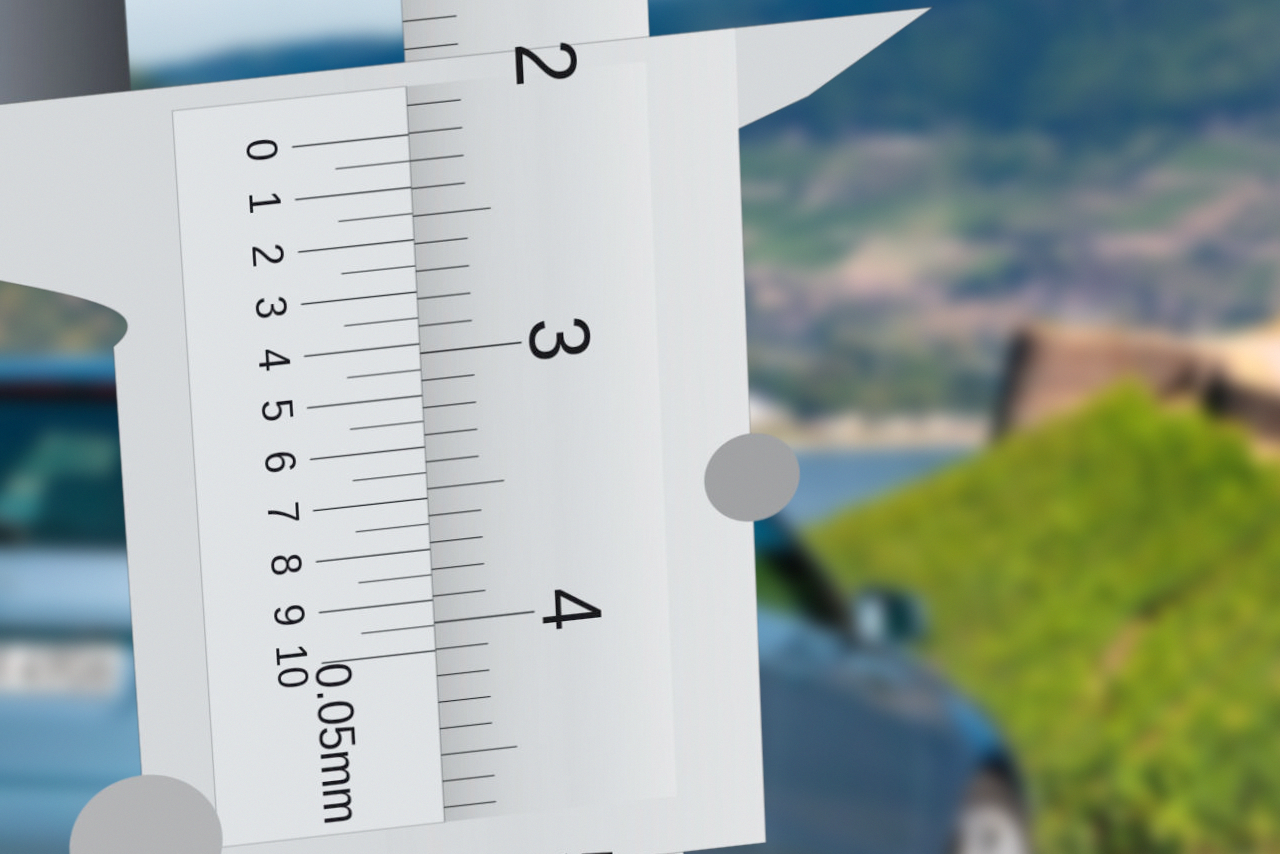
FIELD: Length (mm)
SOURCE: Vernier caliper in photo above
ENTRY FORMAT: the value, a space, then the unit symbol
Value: 22.05 mm
